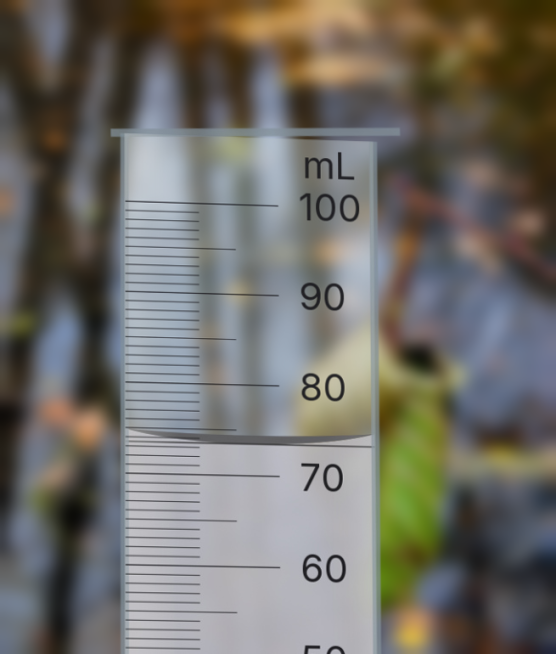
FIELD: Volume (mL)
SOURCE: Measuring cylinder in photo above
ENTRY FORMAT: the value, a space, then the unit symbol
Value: 73.5 mL
